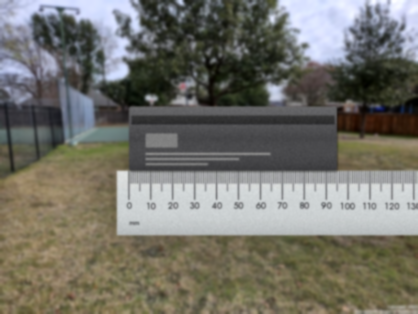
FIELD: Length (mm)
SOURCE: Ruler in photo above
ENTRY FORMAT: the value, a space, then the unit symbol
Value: 95 mm
